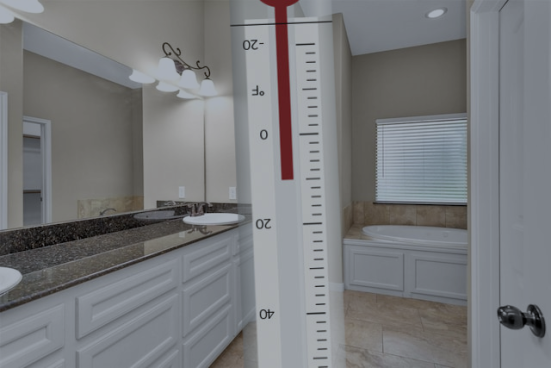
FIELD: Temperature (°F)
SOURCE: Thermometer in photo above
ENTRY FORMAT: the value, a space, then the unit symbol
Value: 10 °F
